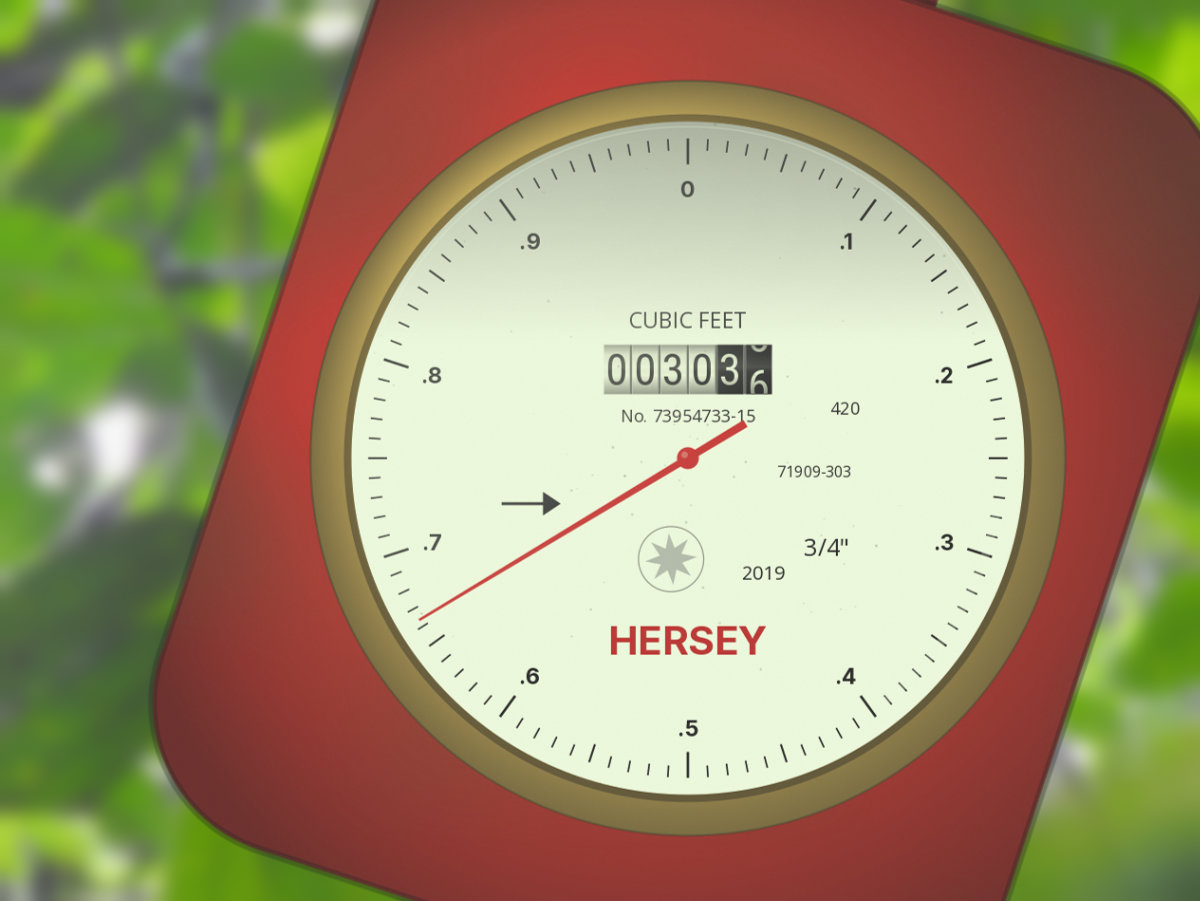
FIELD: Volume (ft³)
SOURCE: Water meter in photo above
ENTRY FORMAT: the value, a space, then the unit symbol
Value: 3035.66 ft³
